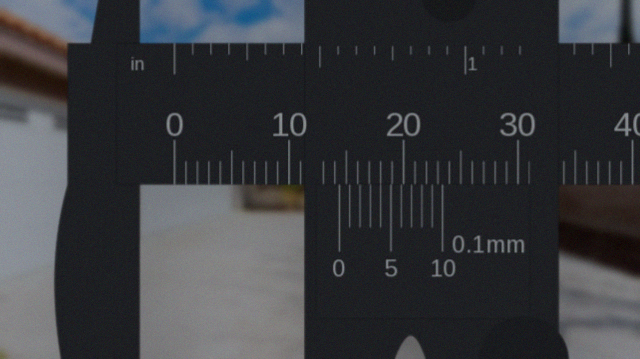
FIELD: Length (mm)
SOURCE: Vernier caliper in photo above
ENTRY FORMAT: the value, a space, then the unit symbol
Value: 14.4 mm
